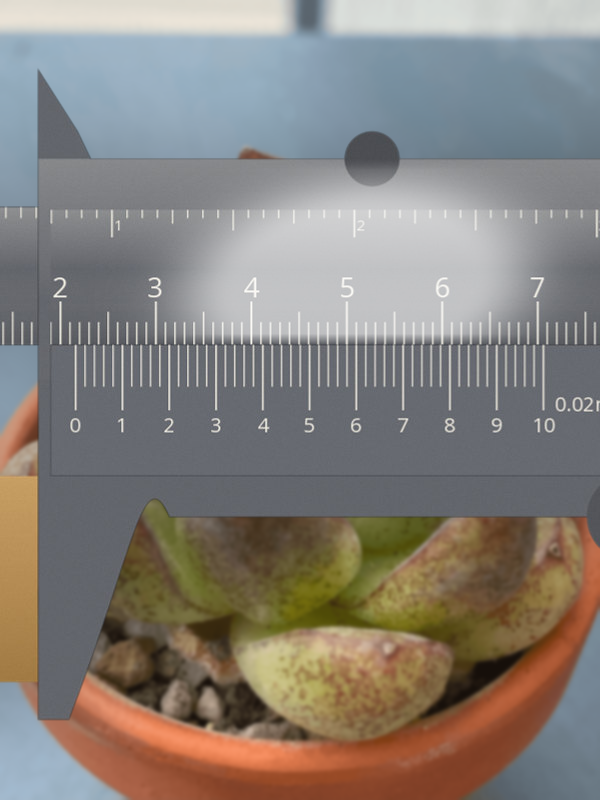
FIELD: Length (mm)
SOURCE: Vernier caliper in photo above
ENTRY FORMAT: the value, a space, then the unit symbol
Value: 21.6 mm
